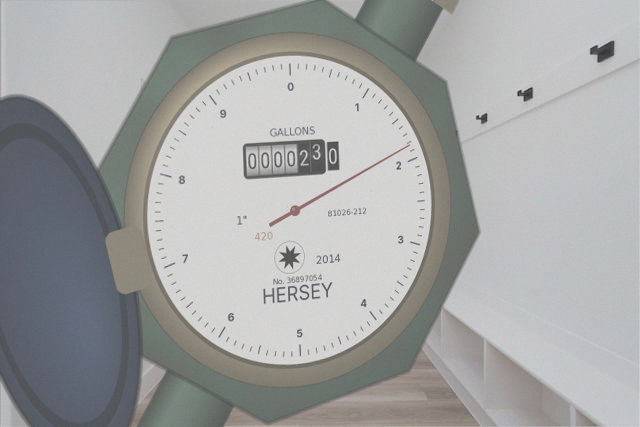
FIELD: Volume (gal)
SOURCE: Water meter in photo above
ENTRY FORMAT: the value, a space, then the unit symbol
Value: 231.8 gal
